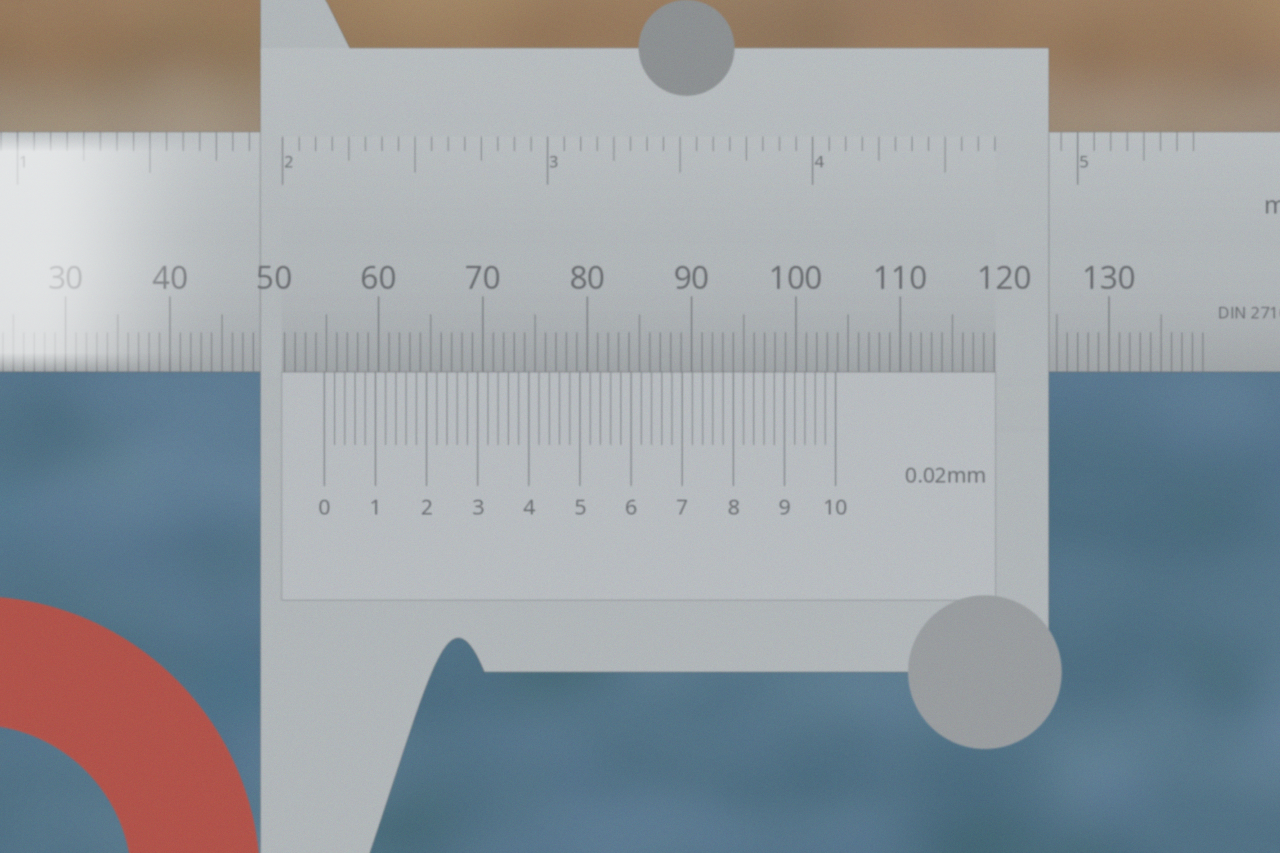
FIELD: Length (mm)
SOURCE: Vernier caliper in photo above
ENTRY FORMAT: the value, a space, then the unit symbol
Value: 54.8 mm
